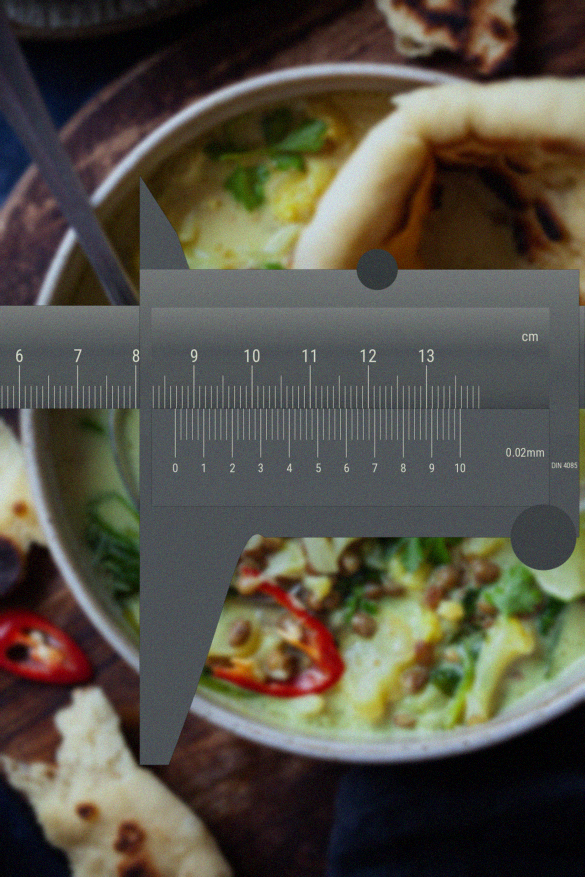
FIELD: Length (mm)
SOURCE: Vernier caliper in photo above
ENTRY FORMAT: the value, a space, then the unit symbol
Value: 86.8 mm
